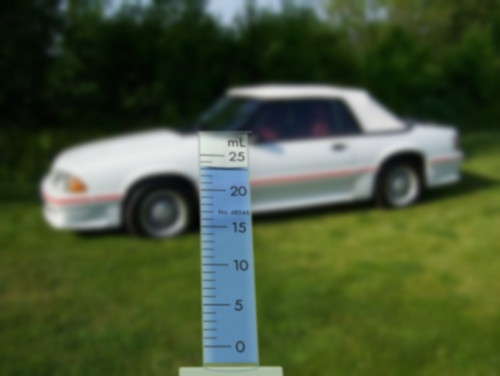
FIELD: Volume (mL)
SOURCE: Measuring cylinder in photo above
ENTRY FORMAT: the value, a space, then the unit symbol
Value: 23 mL
